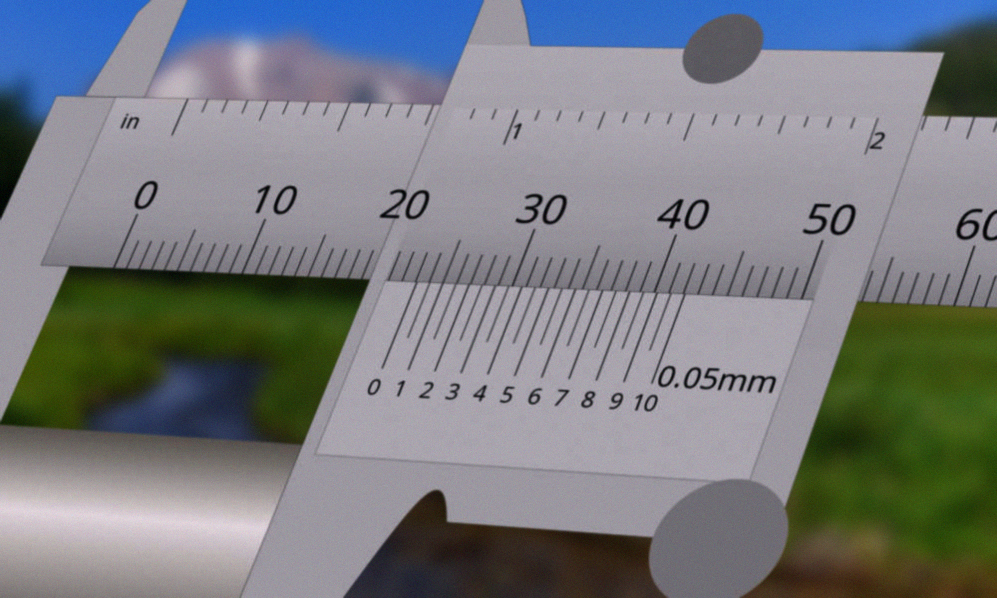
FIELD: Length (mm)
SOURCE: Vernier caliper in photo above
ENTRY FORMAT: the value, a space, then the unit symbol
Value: 23.1 mm
